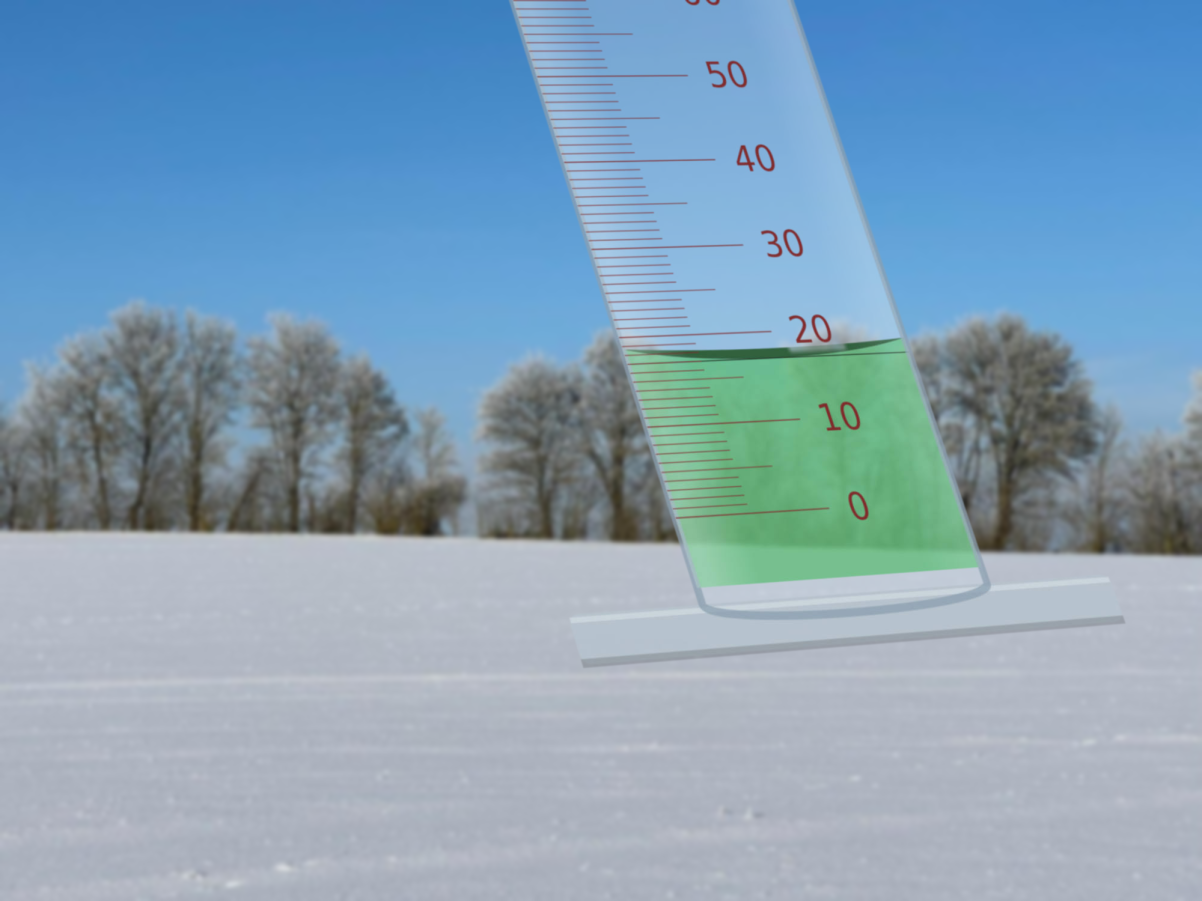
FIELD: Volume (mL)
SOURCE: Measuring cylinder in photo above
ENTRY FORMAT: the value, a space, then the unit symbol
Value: 17 mL
